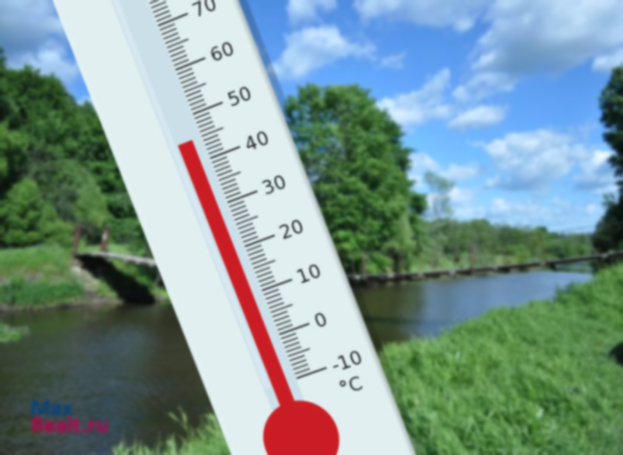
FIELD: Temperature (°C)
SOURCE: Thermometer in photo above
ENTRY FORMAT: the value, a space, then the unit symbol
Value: 45 °C
